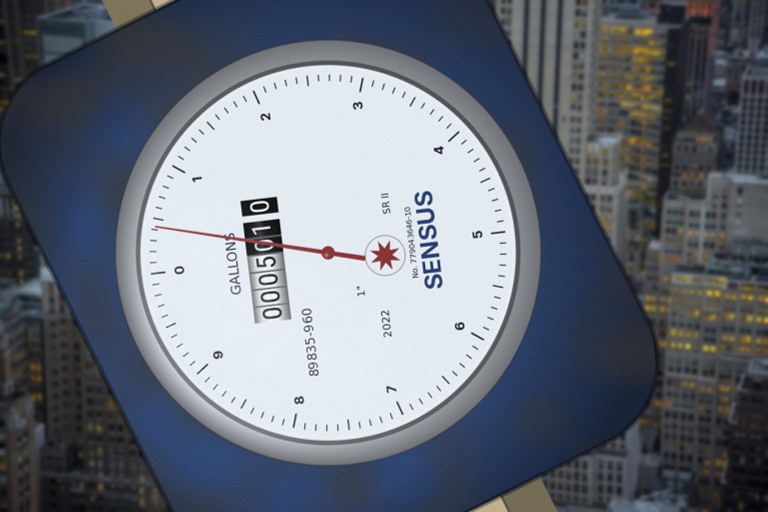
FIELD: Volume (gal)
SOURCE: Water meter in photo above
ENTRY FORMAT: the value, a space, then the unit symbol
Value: 5010.4 gal
